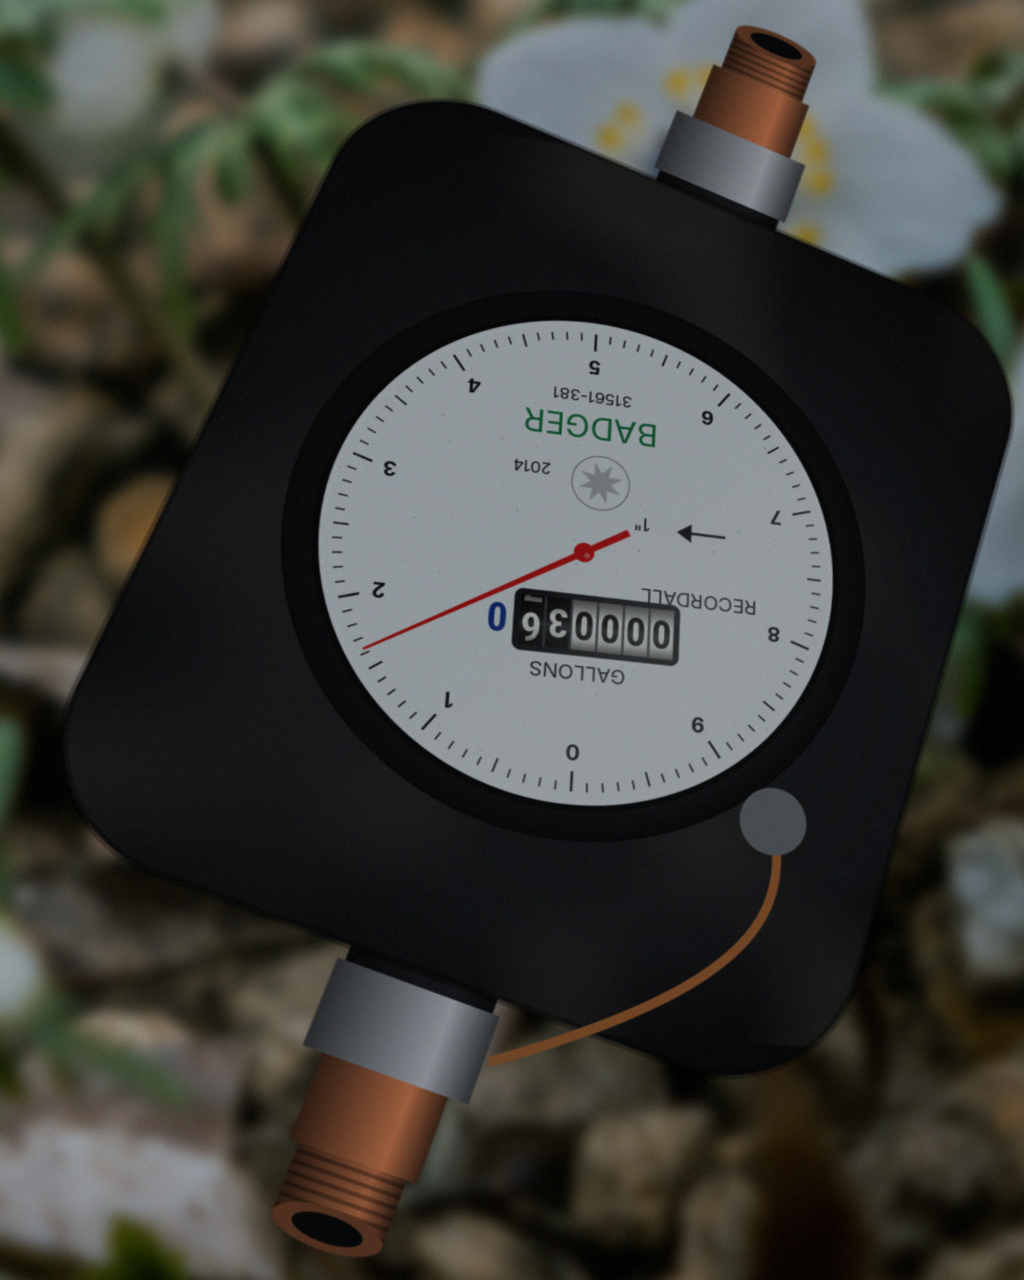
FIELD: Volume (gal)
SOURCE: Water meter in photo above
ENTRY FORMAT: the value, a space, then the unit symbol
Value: 361.6 gal
